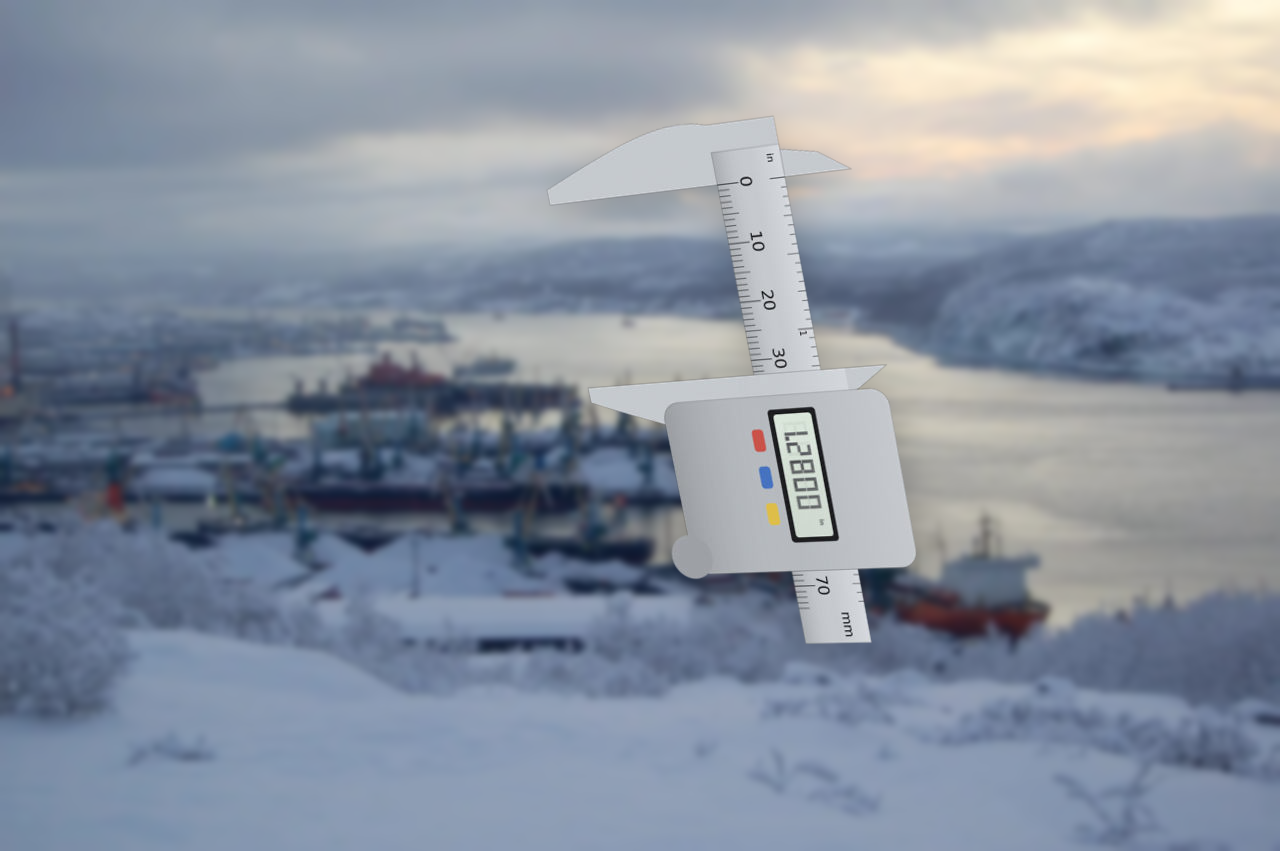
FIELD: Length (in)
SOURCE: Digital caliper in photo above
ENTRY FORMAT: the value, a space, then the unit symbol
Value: 1.2800 in
